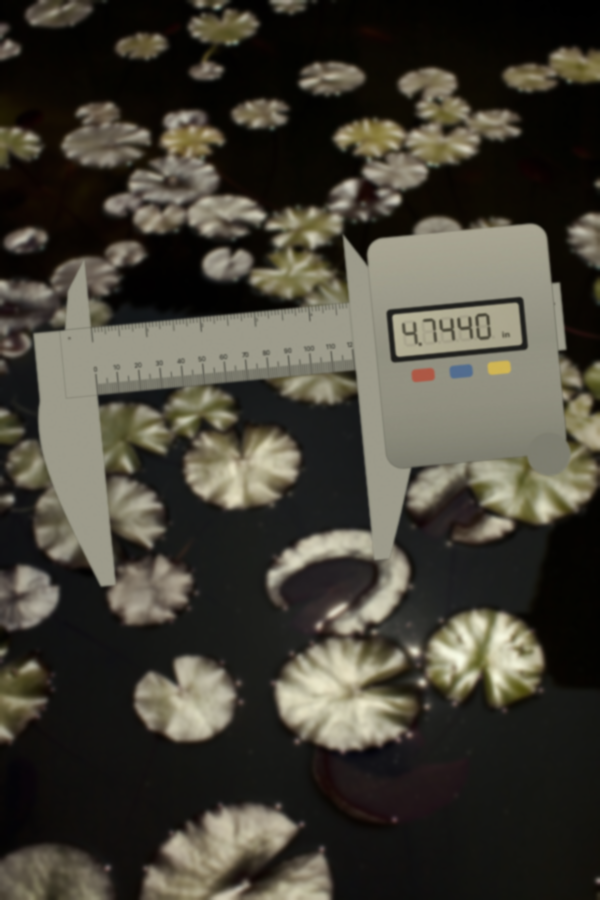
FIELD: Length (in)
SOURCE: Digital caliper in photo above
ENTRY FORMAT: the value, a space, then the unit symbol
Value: 4.7440 in
